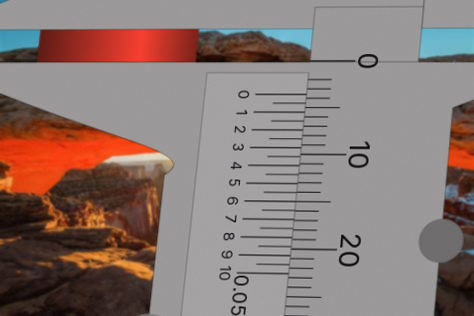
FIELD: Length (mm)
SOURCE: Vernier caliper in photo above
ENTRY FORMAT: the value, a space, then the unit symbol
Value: 3.6 mm
